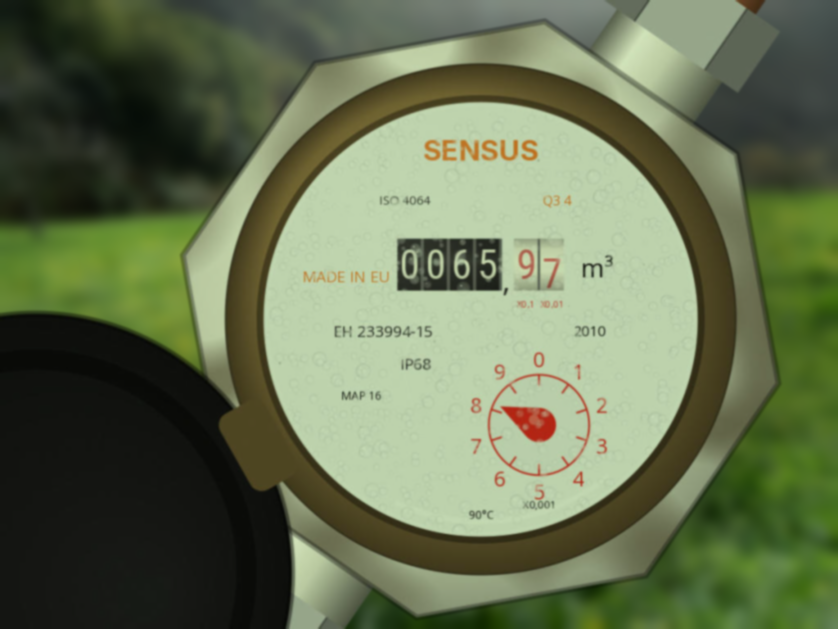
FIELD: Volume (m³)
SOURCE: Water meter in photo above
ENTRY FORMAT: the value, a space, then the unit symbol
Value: 65.968 m³
